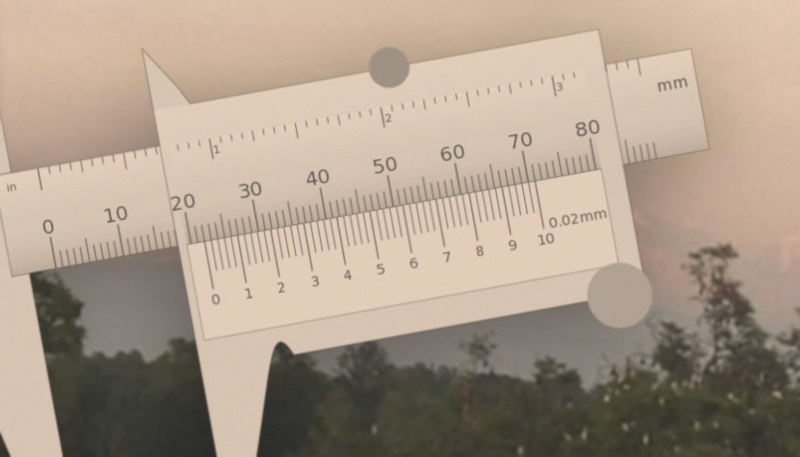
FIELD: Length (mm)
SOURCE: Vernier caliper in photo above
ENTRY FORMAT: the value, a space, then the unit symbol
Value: 22.0 mm
